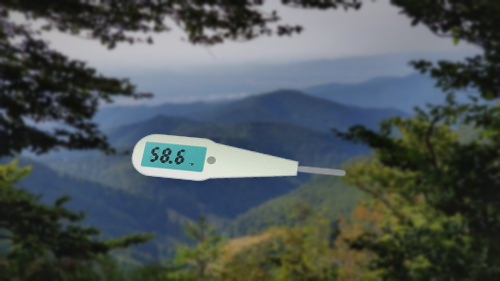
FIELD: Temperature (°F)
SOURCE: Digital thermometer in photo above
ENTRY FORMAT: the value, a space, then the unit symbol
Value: 58.6 °F
